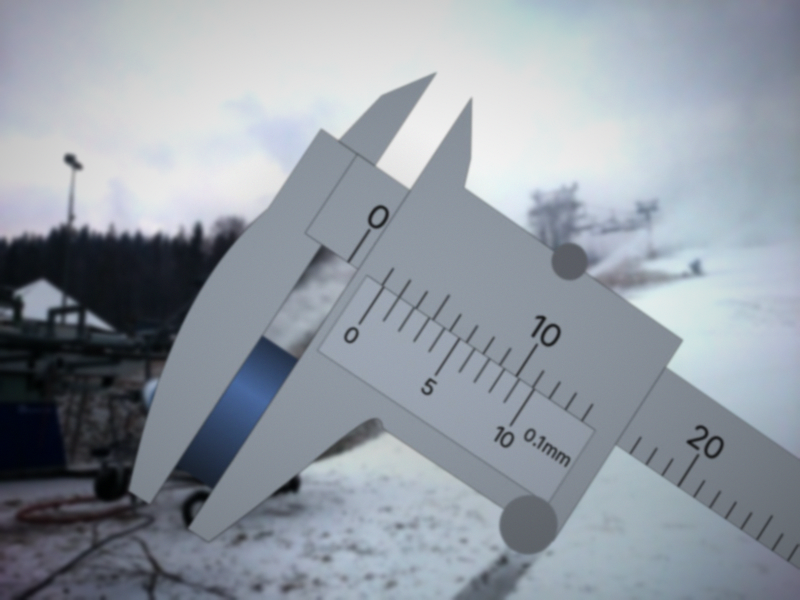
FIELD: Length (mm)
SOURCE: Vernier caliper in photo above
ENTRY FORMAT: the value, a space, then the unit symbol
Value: 2.1 mm
